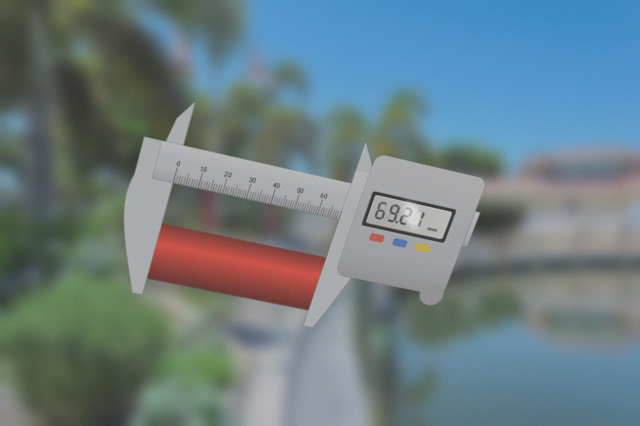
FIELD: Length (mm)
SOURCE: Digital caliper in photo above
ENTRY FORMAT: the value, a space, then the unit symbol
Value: 69.21 mm
